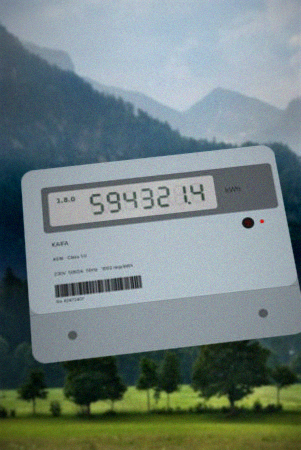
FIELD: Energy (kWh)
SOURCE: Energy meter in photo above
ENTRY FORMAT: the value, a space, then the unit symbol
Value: 594321.4 kWh
